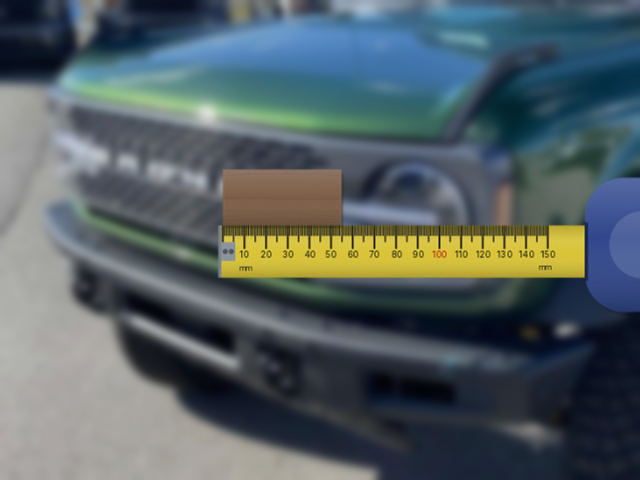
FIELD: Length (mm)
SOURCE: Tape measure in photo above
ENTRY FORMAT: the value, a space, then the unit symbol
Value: 55 mm
